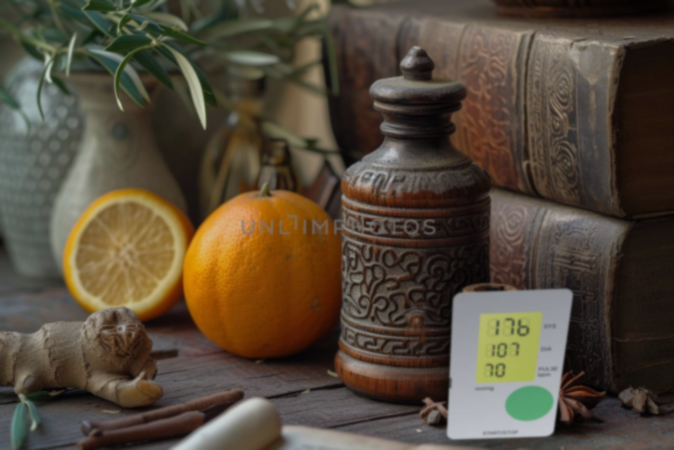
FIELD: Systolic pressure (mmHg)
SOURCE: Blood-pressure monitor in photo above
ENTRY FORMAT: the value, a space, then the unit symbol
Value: 176 mmHg
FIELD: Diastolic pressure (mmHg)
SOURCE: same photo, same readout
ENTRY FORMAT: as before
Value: 107 mmHg
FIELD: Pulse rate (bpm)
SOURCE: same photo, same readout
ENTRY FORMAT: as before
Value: 70 bpm
